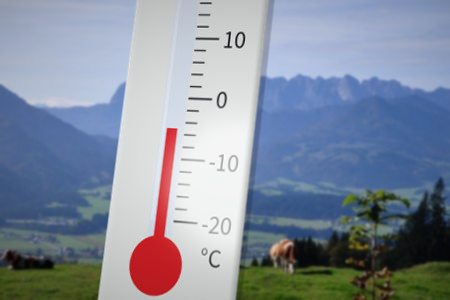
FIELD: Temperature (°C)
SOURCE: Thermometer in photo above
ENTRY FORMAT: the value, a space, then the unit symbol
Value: -5 °C
